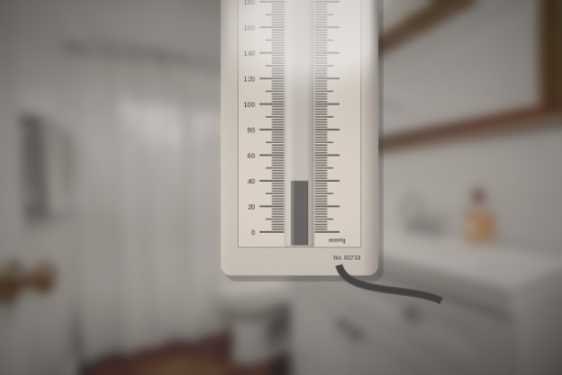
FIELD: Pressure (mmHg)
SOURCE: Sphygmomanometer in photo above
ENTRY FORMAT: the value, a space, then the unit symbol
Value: 40 mmHg
